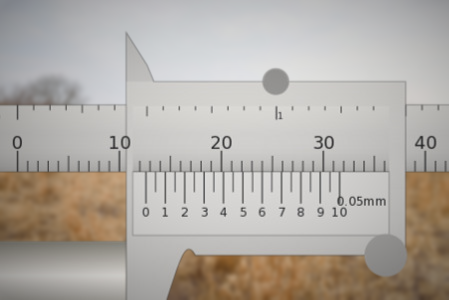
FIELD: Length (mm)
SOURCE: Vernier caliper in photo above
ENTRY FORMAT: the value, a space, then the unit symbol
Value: 12.6 mm
